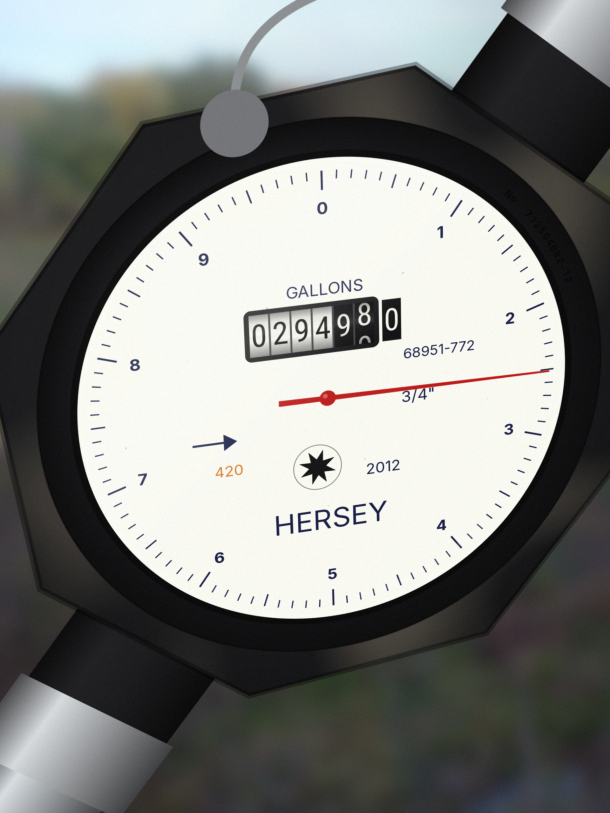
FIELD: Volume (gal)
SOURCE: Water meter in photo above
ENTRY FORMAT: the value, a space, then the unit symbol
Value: 294982.5 gal
